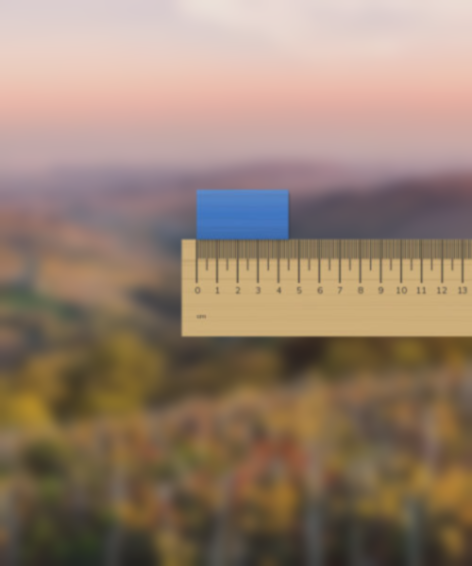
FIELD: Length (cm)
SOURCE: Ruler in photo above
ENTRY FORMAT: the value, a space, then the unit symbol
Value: 4.5 cm
